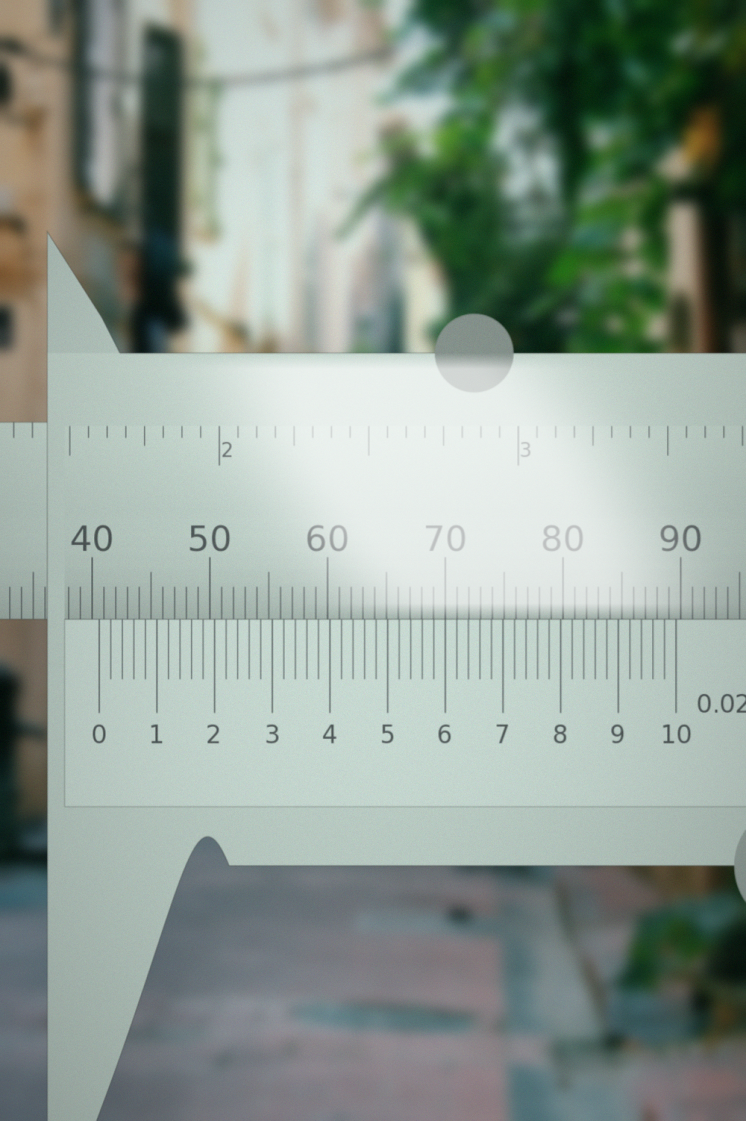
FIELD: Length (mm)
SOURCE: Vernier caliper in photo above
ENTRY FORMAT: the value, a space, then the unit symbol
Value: 40.6 mm
